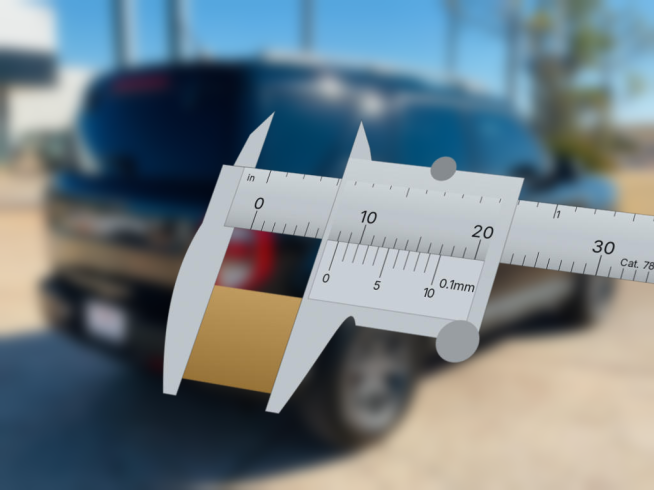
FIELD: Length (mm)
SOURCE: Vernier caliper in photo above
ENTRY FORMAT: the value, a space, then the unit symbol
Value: 8.1 mm
